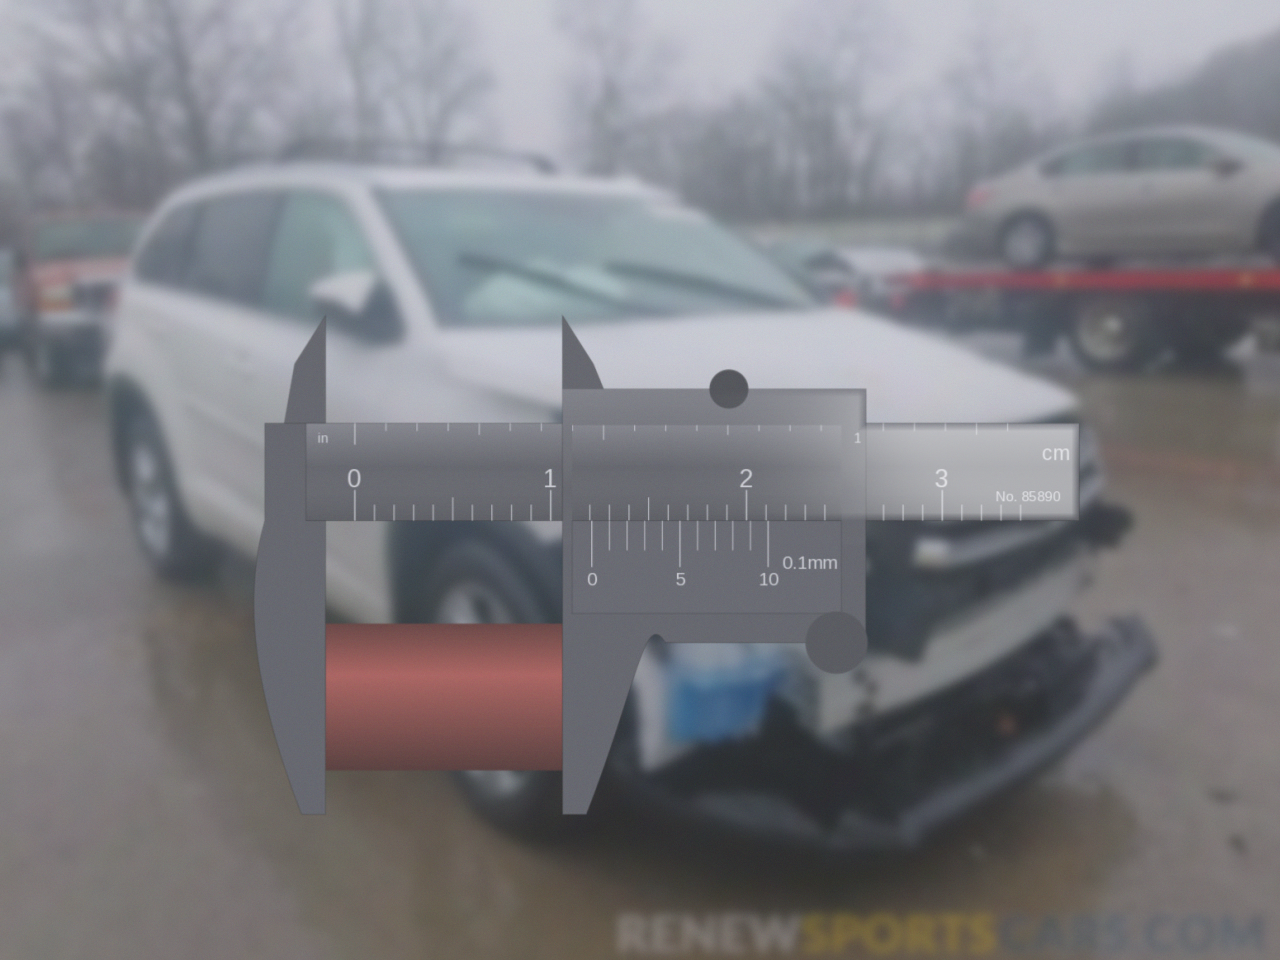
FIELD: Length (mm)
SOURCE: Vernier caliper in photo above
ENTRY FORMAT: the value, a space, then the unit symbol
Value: 12.1 mm
